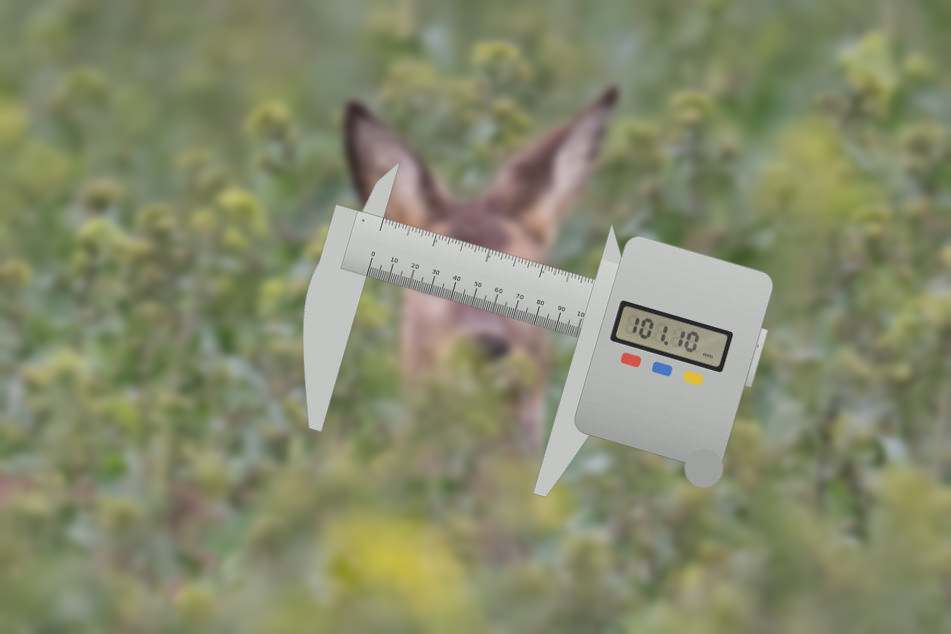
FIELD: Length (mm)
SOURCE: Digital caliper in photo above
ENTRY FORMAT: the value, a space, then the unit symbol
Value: 101.10 mm
